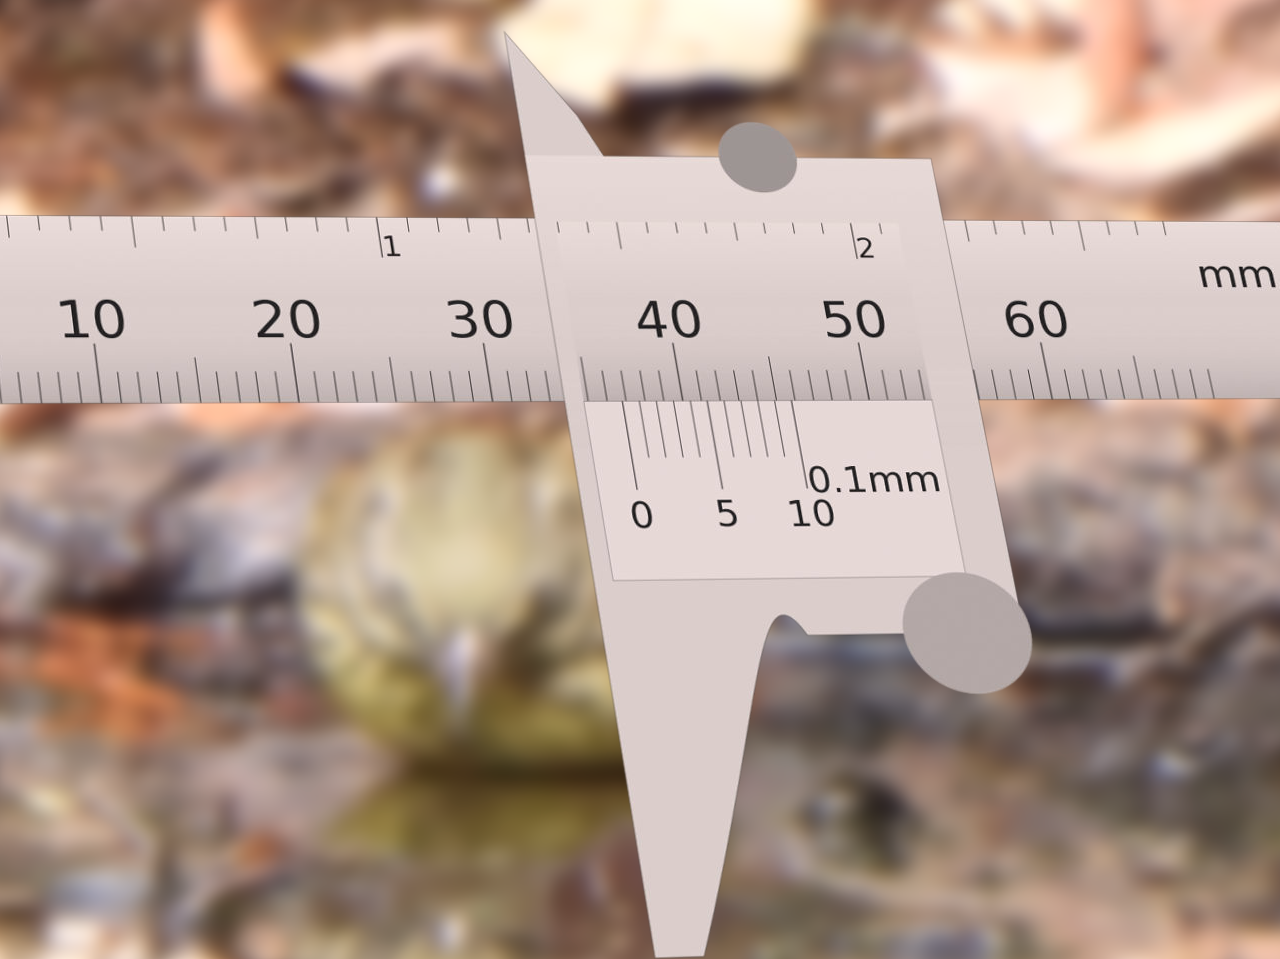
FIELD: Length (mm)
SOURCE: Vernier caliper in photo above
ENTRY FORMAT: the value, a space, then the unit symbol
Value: 36.8 mm
